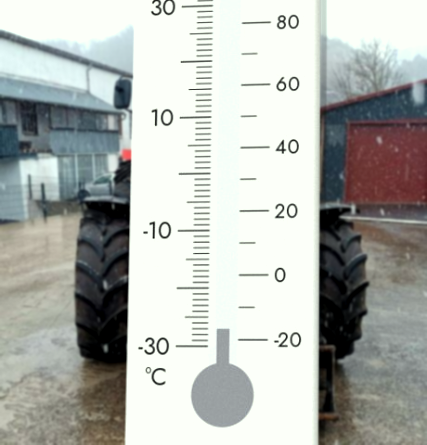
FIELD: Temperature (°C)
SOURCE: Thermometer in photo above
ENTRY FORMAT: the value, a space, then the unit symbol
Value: -27 °C
